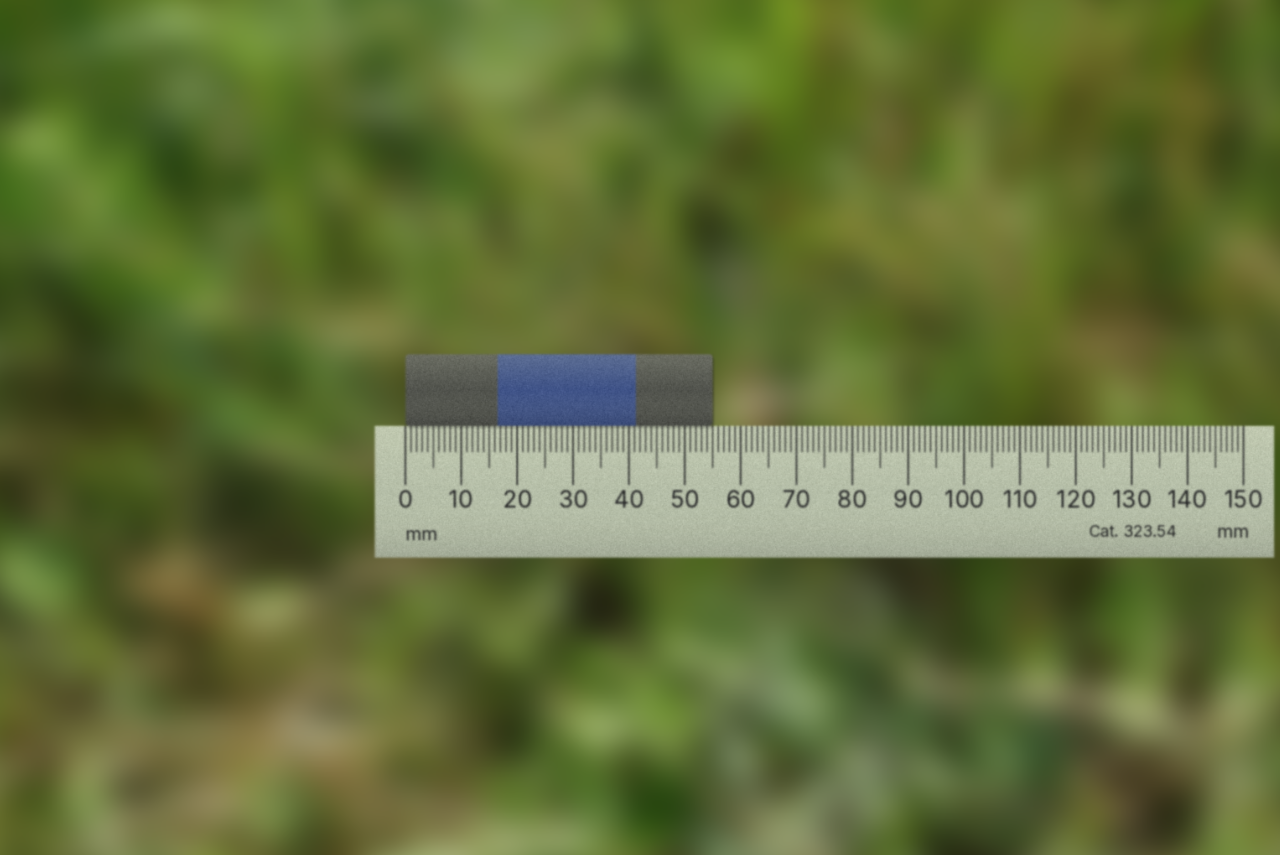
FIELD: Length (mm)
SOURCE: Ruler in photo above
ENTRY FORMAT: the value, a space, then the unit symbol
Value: 55 mm
